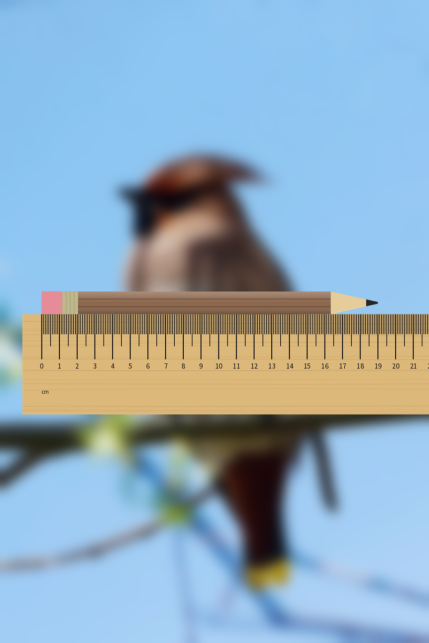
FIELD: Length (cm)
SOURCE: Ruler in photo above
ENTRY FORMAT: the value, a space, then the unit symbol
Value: 19 cm
